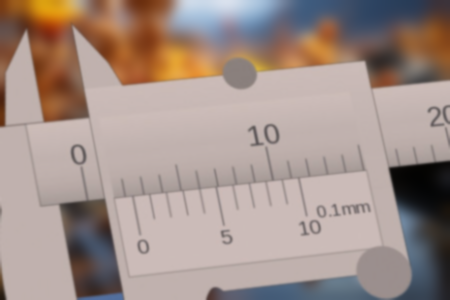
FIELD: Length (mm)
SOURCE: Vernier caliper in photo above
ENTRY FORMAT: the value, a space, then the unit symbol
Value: 2.4 mm
